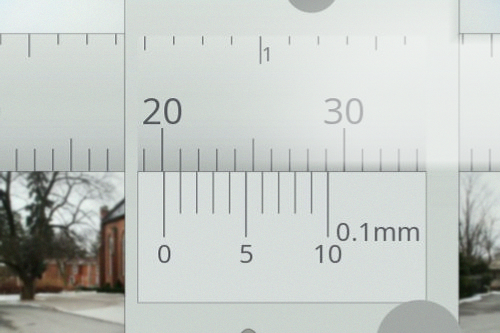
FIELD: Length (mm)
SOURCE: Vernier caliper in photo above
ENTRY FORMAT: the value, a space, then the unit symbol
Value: 20.1 mm
